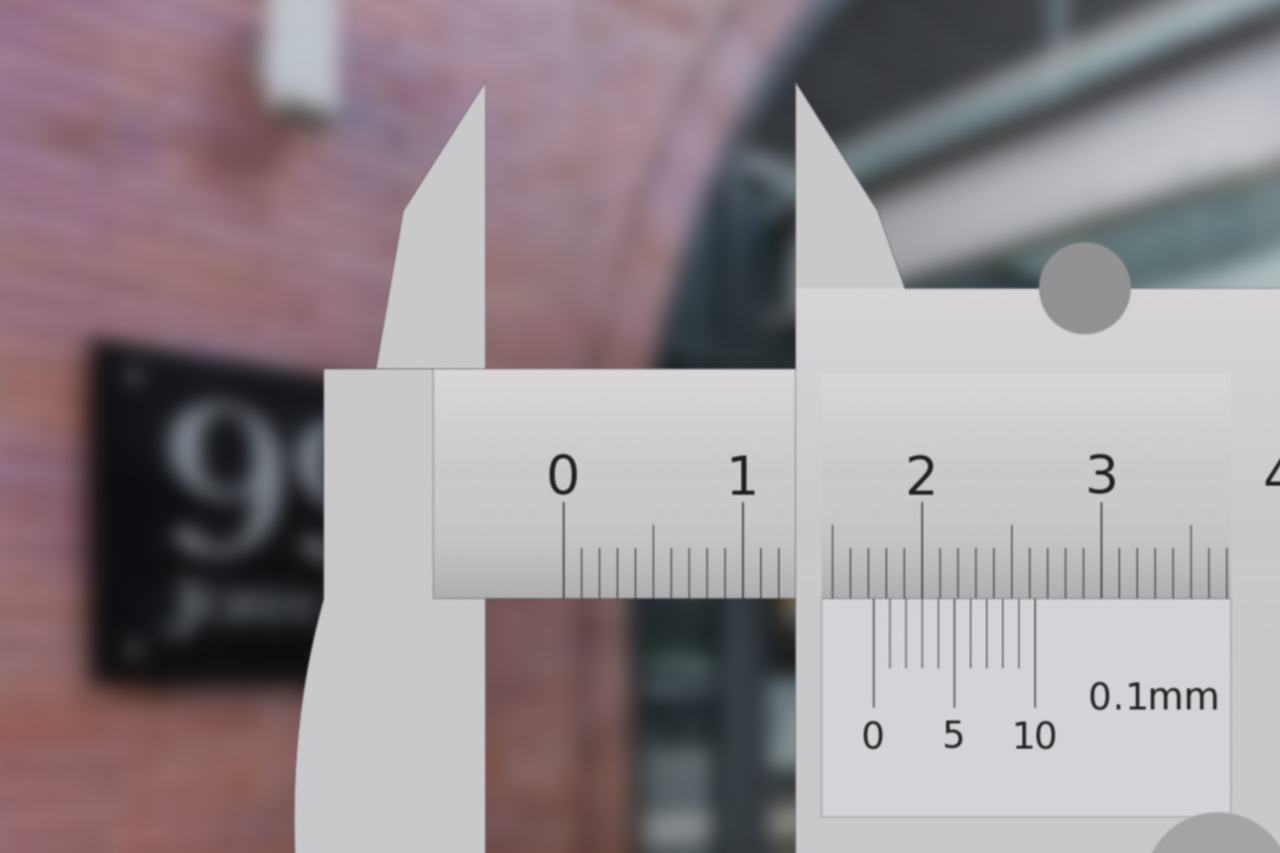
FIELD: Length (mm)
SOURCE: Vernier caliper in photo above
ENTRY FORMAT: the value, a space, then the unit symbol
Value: 17.3 mm
